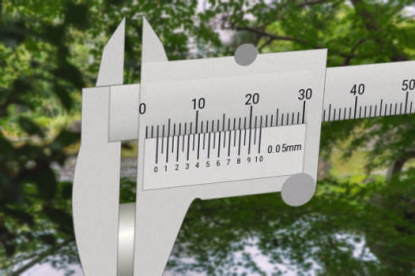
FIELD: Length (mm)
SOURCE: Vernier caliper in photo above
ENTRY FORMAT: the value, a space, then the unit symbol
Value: 3.0 mm
